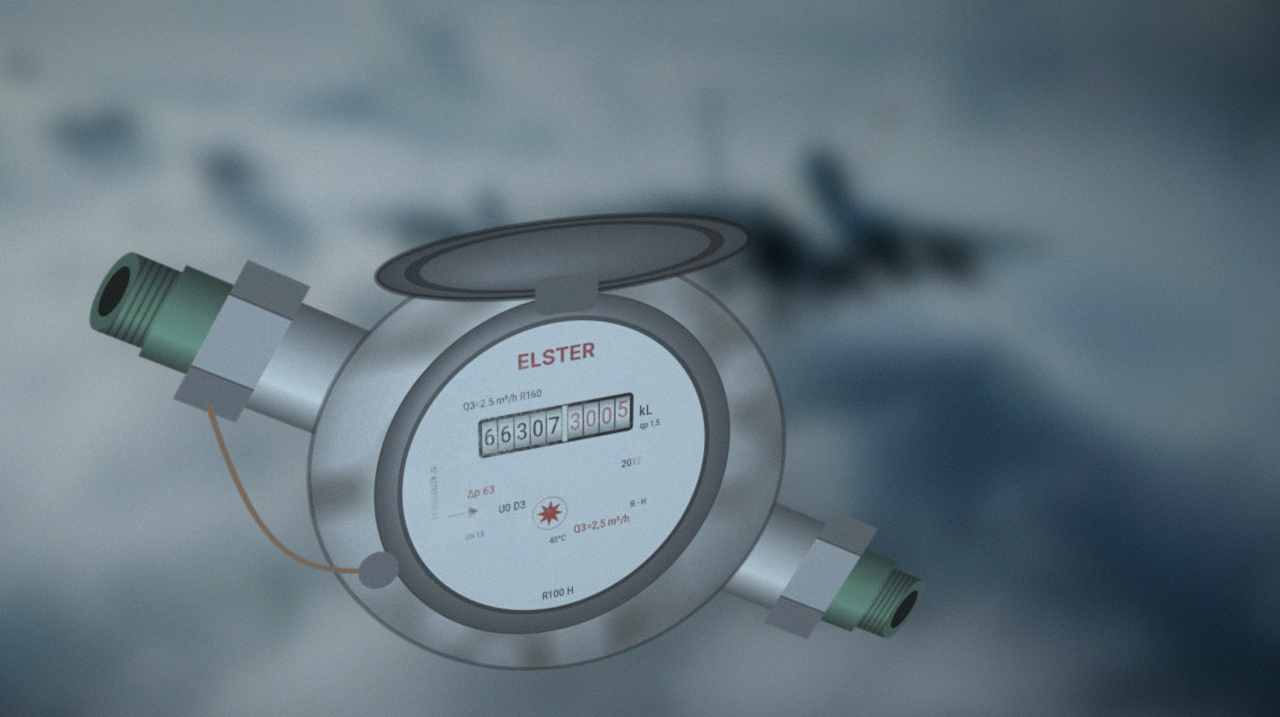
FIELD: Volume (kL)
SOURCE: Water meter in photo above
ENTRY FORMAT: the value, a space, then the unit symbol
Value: 66307.3005 kL
